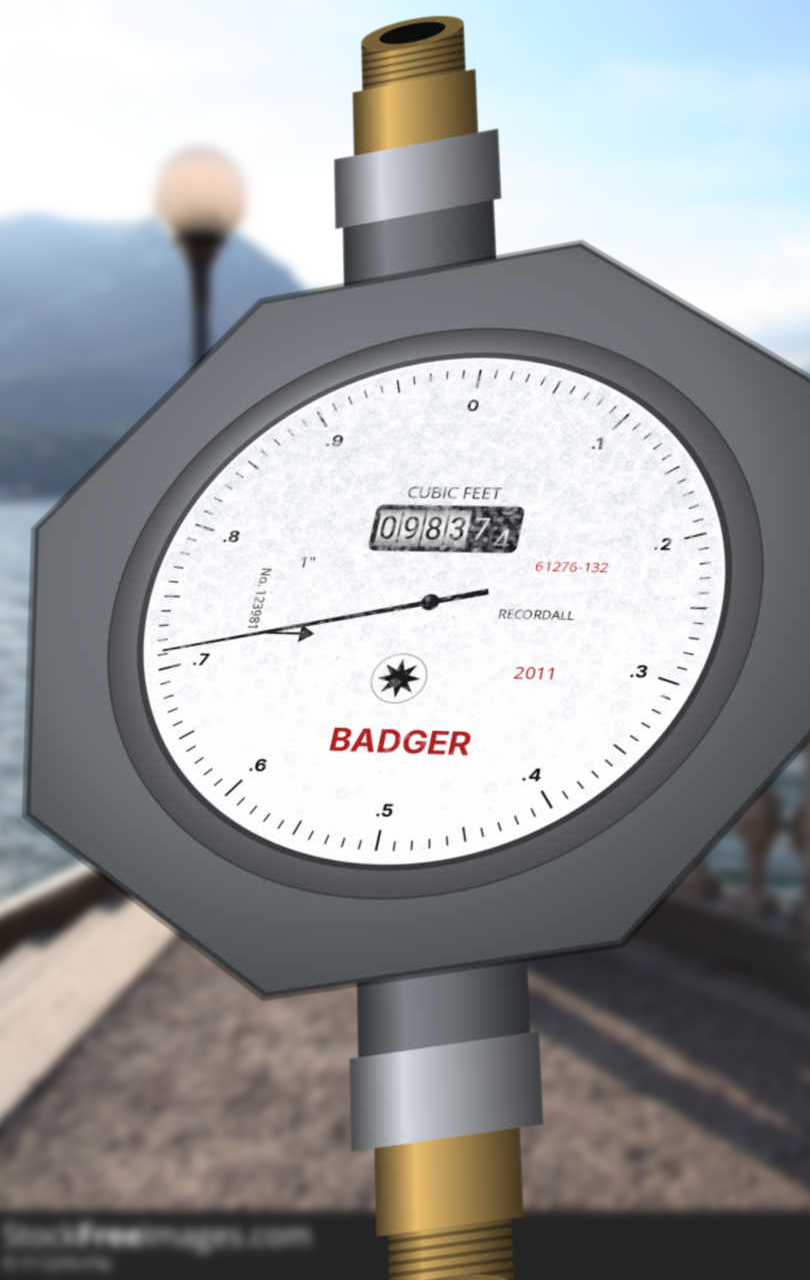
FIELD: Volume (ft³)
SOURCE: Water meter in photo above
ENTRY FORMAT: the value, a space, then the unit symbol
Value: 98373.71 ft³
